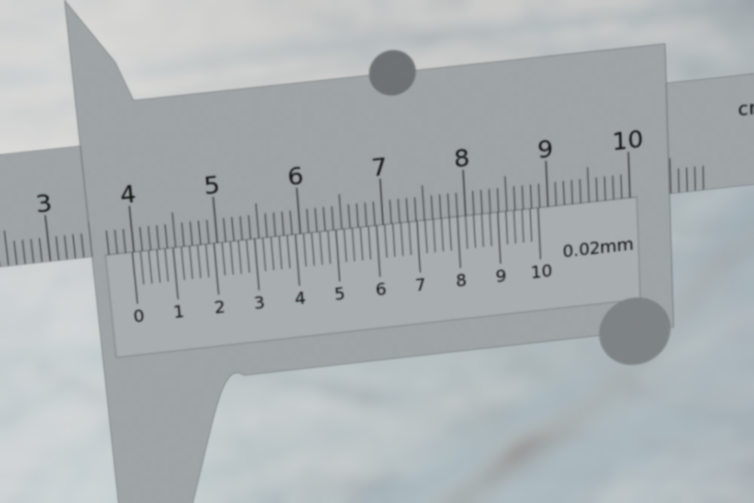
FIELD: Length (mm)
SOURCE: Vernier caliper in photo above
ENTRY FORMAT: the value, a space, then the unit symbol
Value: 39.8 mm
